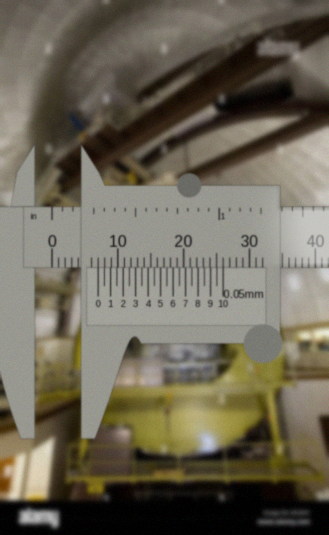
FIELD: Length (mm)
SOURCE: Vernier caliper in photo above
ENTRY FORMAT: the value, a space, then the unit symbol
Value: 7.0 mm
